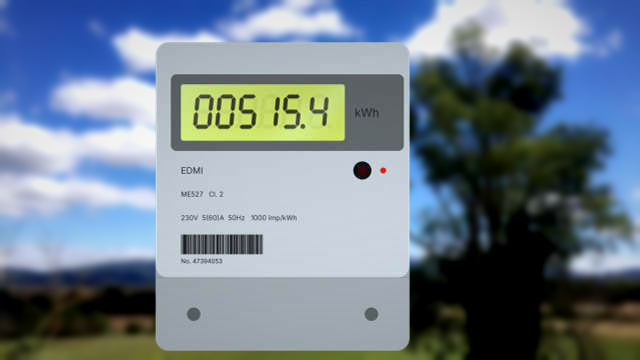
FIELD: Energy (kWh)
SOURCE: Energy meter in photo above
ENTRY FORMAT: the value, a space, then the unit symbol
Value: 515.4 kWh
